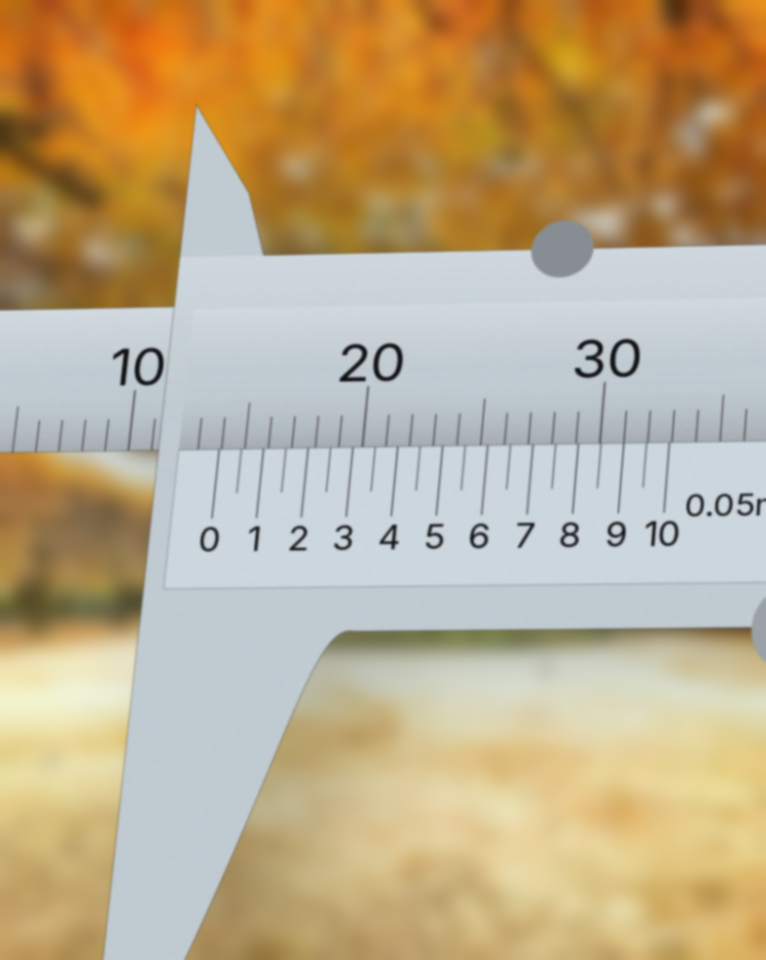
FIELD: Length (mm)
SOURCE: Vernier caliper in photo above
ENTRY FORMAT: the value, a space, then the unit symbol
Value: 13.9 mm
